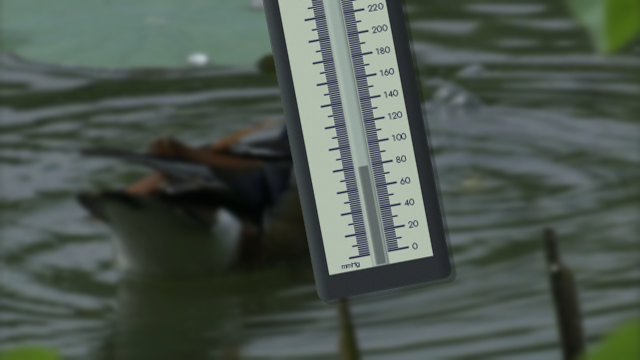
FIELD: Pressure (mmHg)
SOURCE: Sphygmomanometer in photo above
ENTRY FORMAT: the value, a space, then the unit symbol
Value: 80 mmHg
